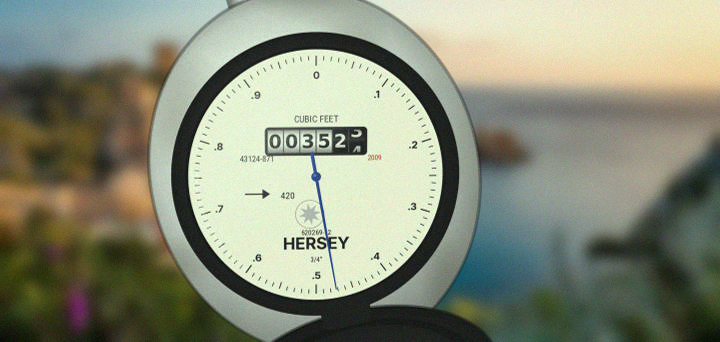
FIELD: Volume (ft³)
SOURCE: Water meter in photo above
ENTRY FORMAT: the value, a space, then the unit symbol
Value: 3523.47 ft³
